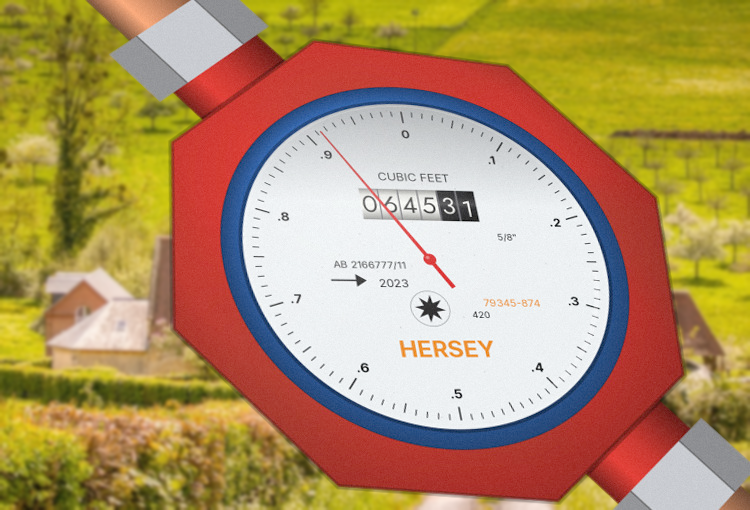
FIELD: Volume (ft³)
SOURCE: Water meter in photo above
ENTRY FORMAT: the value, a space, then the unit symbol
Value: 64530.91 ft³
